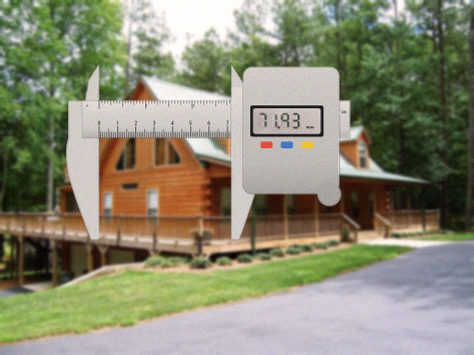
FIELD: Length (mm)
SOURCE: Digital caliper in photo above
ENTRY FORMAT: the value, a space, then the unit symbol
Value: 71.93 mm
